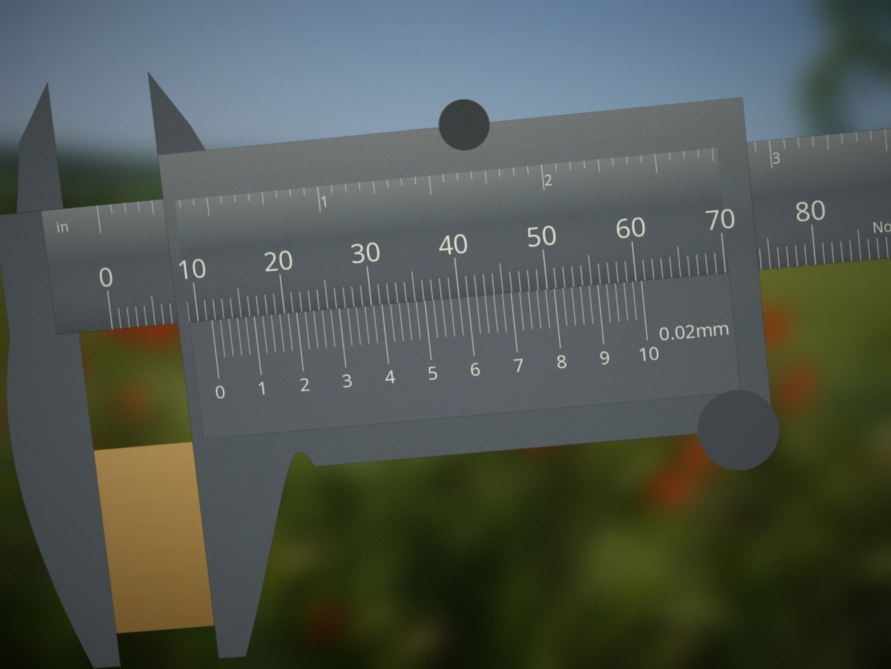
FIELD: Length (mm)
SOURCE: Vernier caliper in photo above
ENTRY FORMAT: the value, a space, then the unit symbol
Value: 11.6 mm
